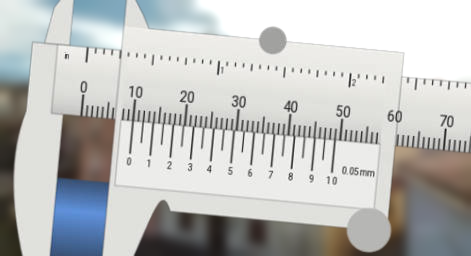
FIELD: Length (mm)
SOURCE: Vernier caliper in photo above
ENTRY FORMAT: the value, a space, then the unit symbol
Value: 10.0 mm
